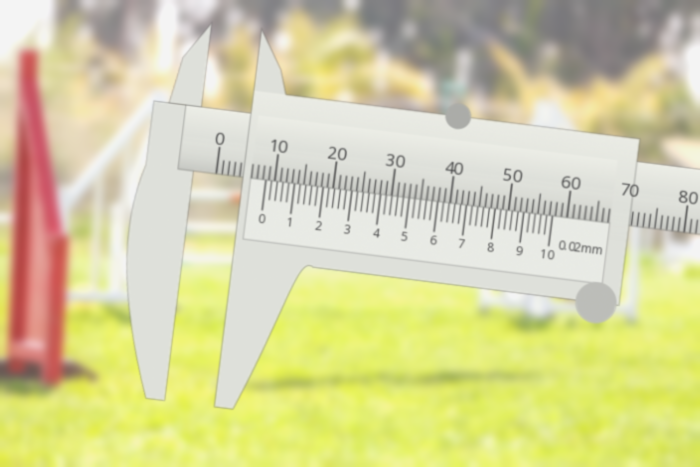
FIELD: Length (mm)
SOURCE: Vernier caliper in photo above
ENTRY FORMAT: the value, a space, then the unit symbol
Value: 8.5 mm
